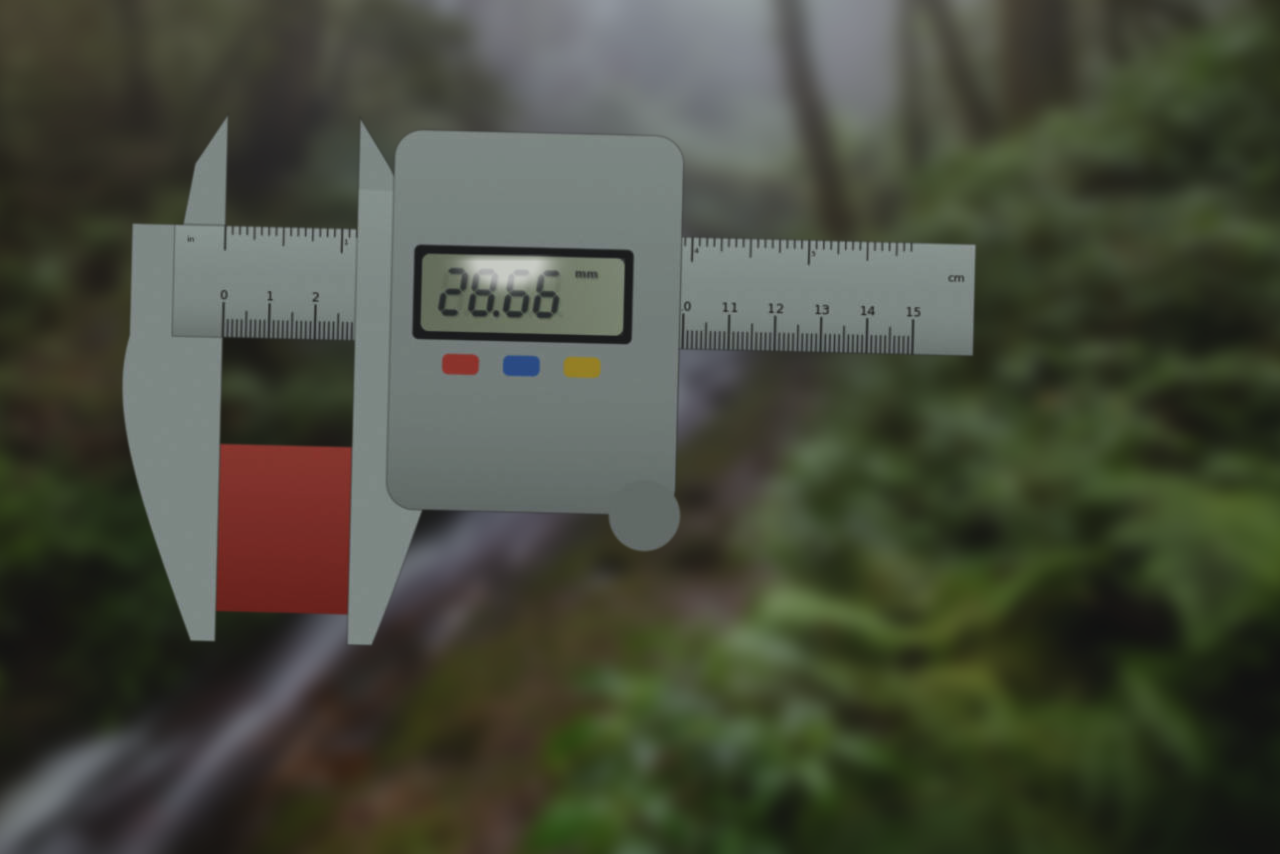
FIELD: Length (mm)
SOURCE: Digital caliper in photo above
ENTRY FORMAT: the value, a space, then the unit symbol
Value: 28.66 mm
